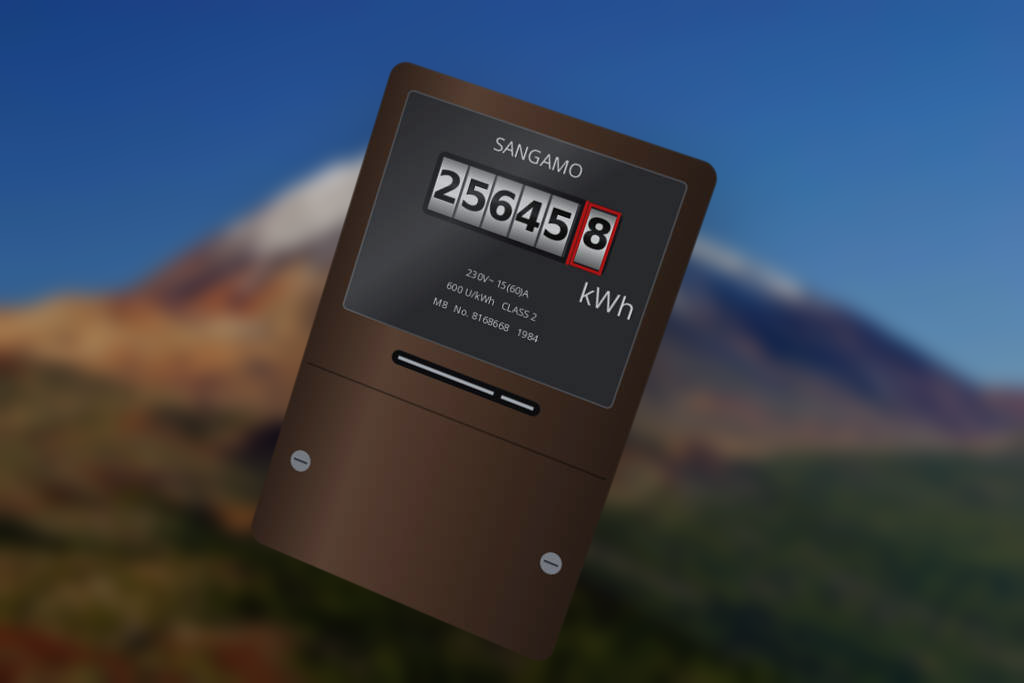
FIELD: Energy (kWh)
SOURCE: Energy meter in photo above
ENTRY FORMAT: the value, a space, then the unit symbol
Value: 25645.8 kWh
